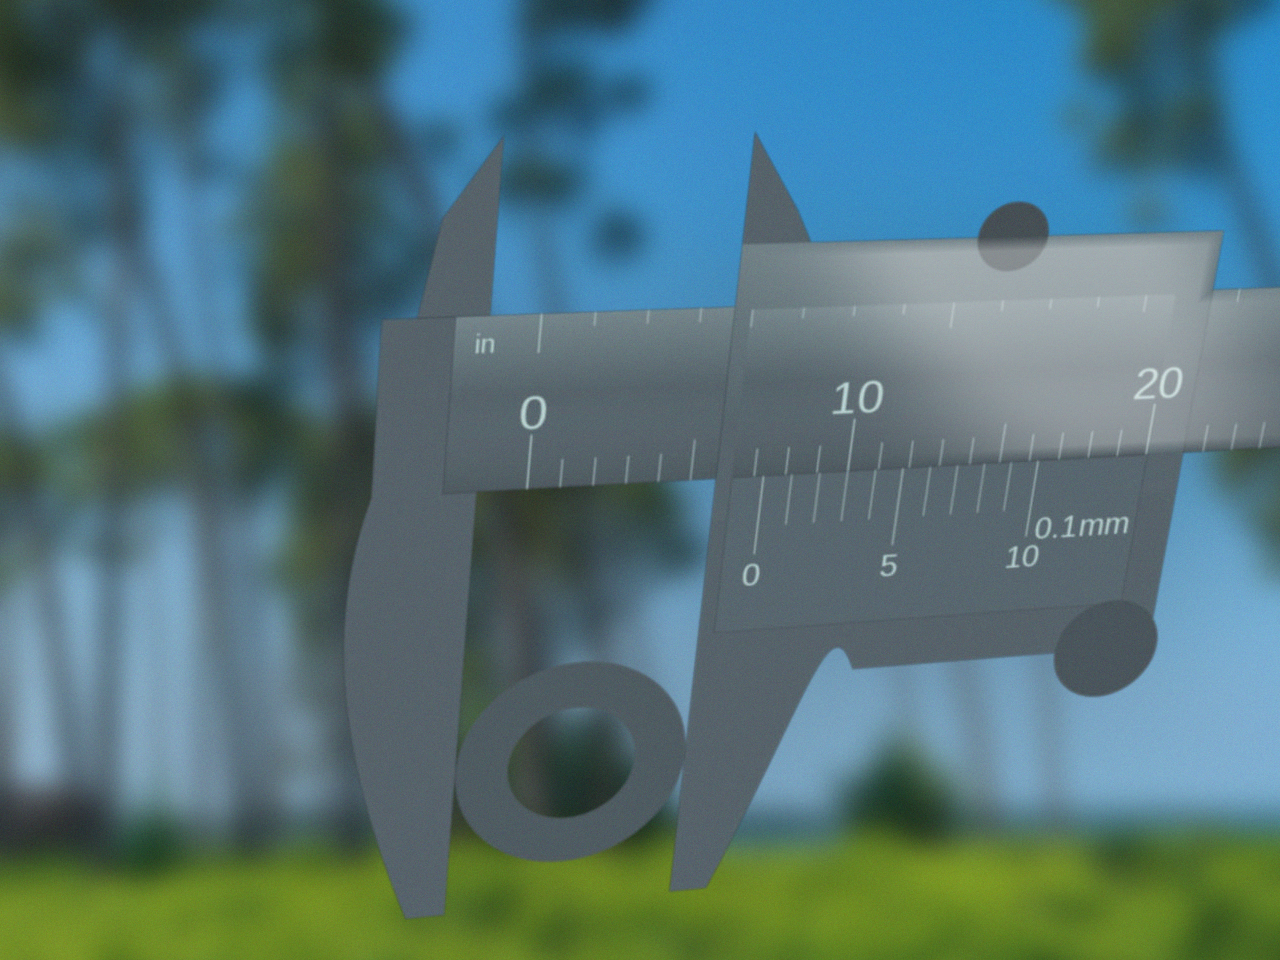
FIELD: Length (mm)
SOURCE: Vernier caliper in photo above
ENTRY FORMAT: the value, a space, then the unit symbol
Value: 7.3 mm
